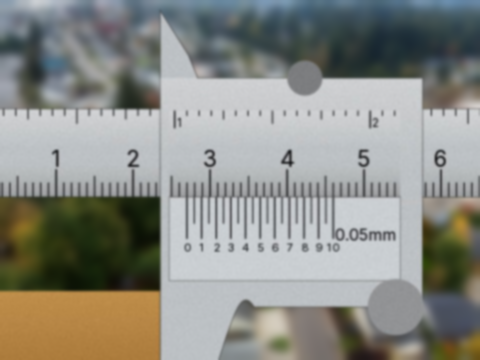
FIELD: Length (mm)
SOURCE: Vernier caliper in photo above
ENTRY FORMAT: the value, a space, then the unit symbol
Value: 27.0 mm
